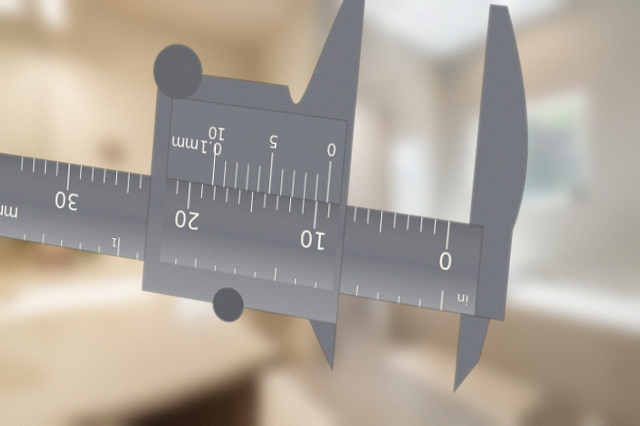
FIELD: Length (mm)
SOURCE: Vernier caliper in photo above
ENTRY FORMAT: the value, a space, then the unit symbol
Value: 9.2 mm
